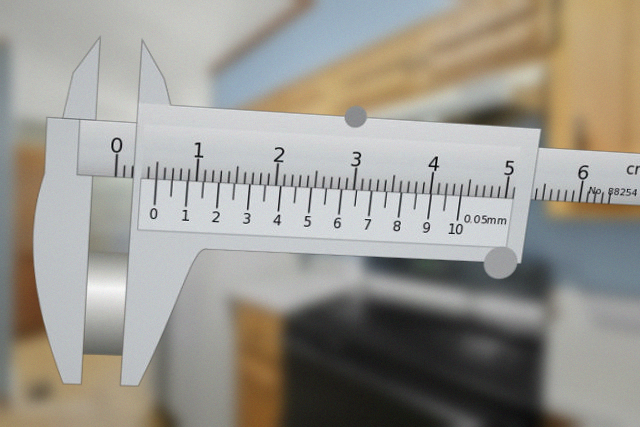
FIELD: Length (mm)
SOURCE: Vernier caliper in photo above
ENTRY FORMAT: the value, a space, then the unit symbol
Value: 5.0 mm
